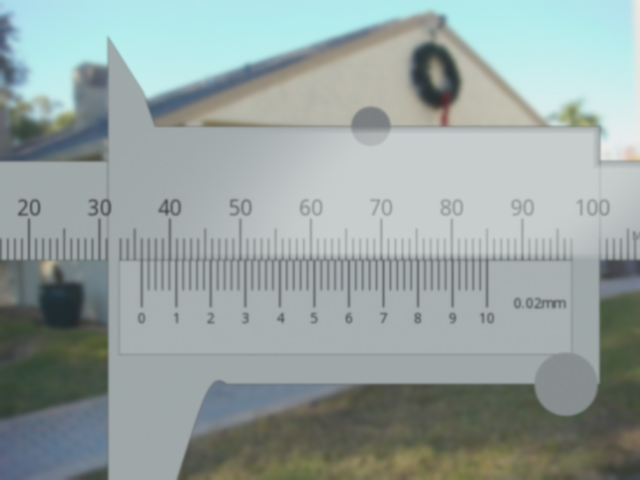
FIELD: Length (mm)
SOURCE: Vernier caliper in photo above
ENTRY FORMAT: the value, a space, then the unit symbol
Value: 36.0 mm
